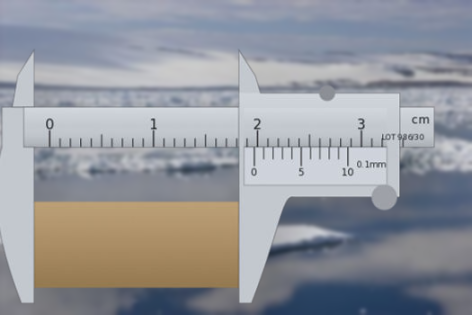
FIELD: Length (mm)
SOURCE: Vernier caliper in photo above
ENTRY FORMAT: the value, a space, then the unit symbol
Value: 19.7 mm
